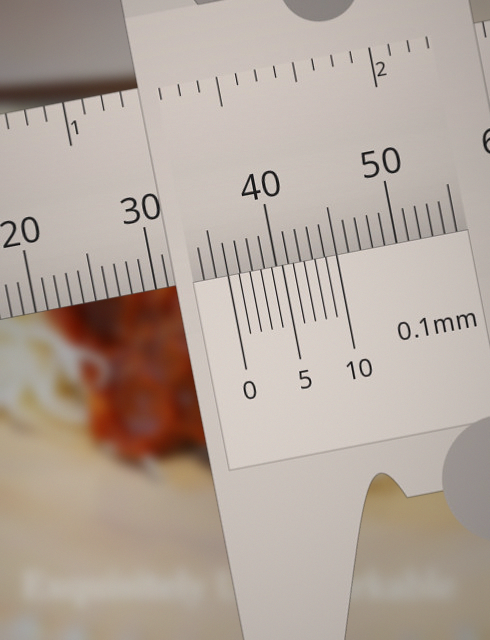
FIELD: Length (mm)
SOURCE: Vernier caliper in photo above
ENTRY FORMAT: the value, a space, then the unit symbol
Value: 36.0 mm
